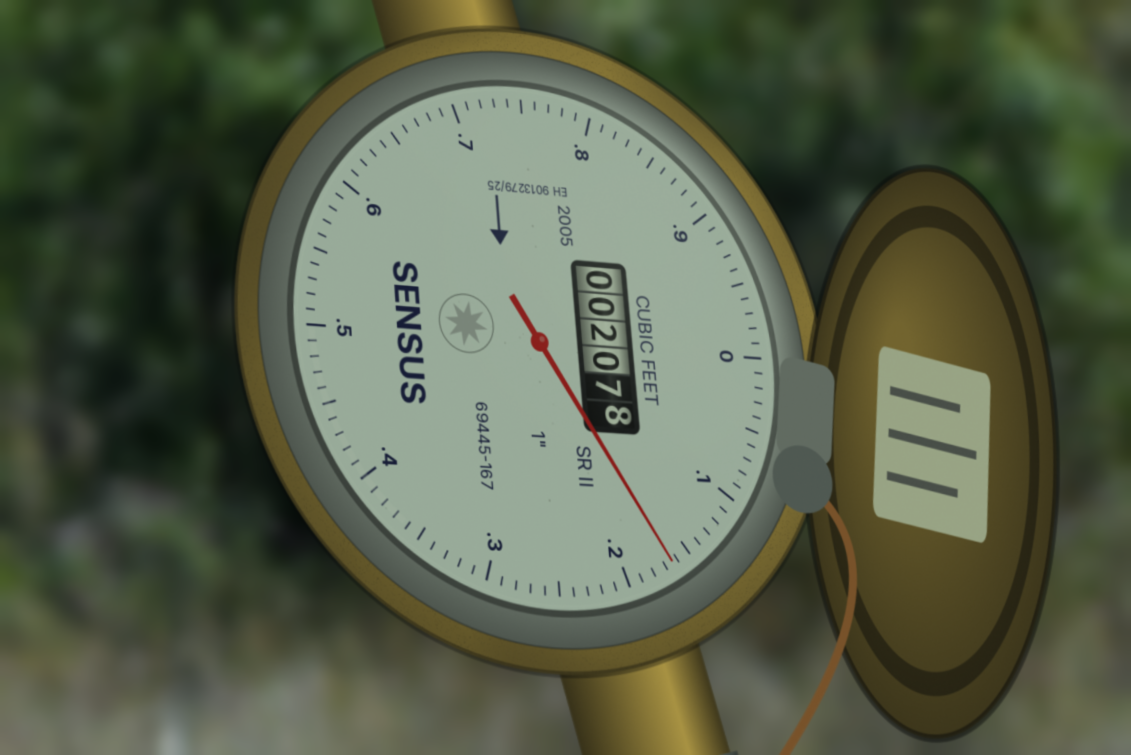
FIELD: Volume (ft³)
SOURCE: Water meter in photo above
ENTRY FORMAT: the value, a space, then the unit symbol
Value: 2078.16 ft³
